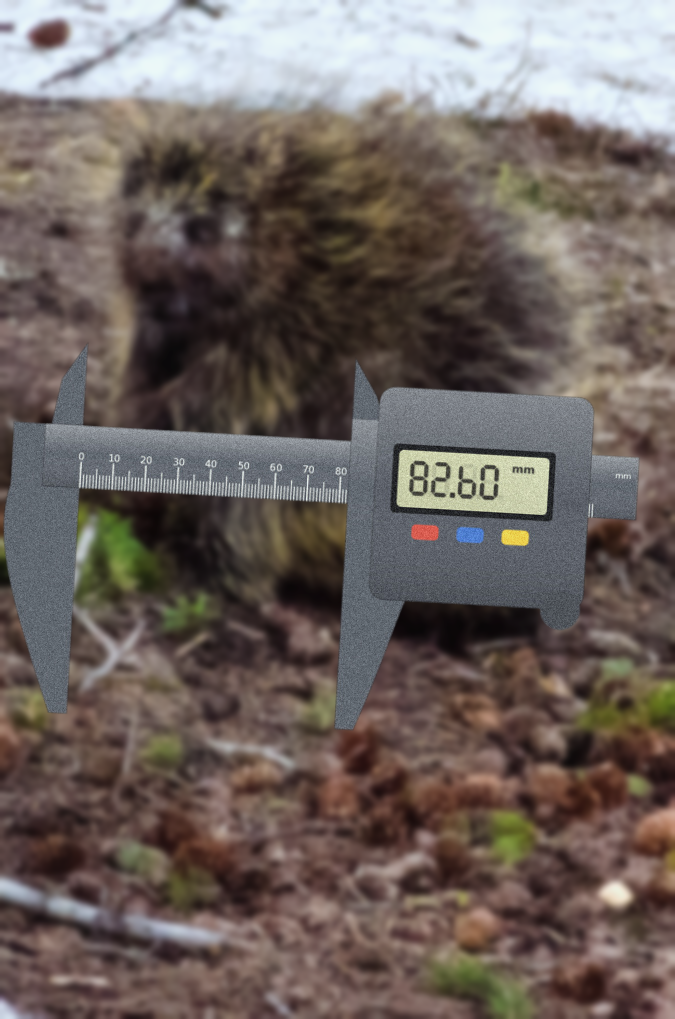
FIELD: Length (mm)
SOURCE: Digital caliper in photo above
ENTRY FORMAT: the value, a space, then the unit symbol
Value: 82.60 mm
